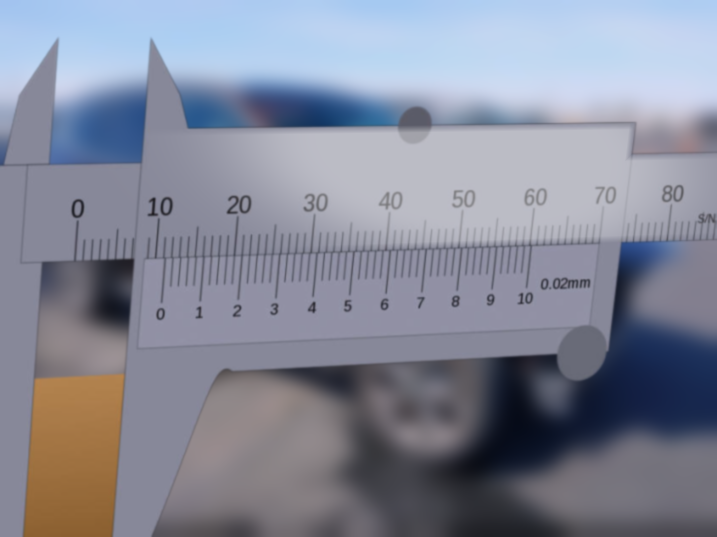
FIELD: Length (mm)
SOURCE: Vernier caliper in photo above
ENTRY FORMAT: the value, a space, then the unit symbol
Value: 11.2 mm
